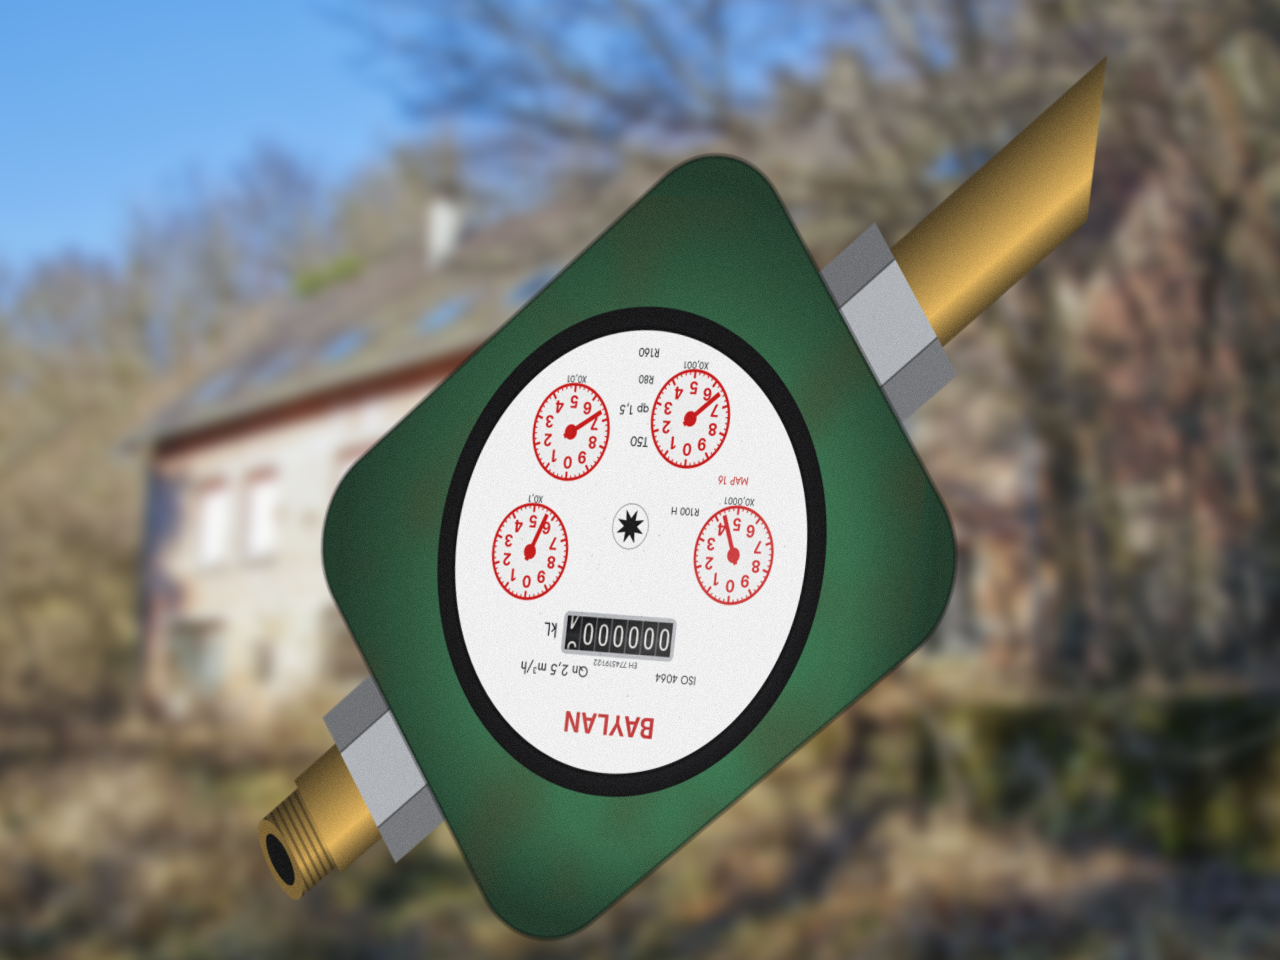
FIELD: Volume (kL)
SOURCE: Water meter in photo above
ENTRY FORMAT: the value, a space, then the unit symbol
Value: 3.5664 kL
